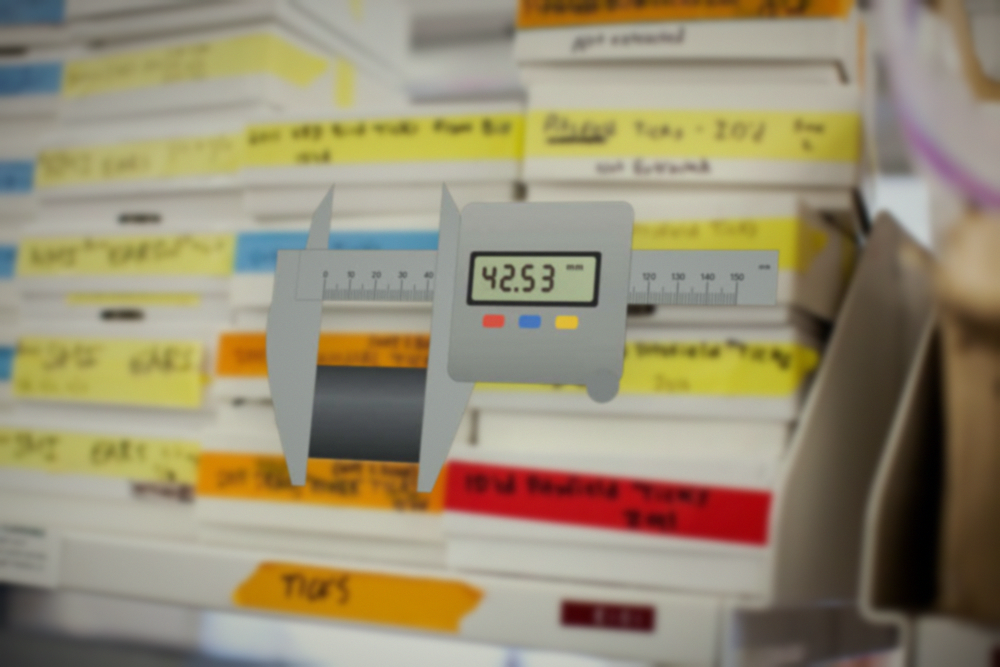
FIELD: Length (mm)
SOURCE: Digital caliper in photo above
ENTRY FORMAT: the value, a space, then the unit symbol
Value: 42.53 mm
